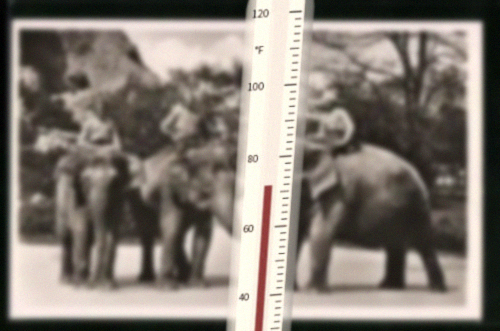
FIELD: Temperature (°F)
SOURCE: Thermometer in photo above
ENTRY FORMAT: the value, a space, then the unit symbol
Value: 72 °F
